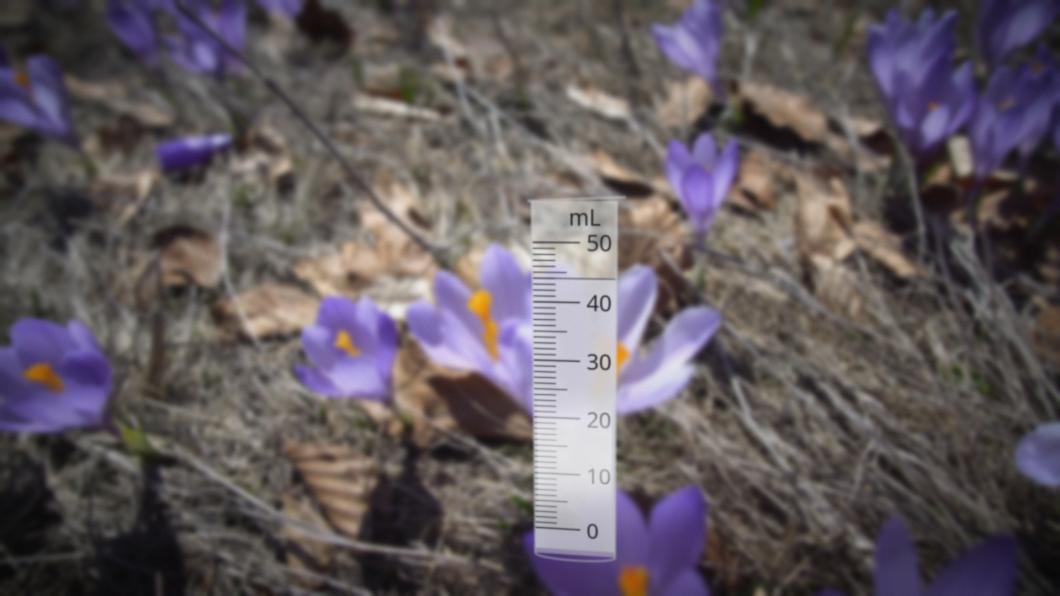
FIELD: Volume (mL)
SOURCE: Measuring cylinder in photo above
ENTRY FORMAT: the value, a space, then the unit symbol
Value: 44 mL
